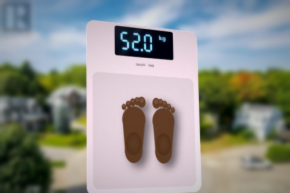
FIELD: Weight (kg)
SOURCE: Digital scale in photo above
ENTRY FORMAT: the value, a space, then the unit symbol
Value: 52.0 kg
